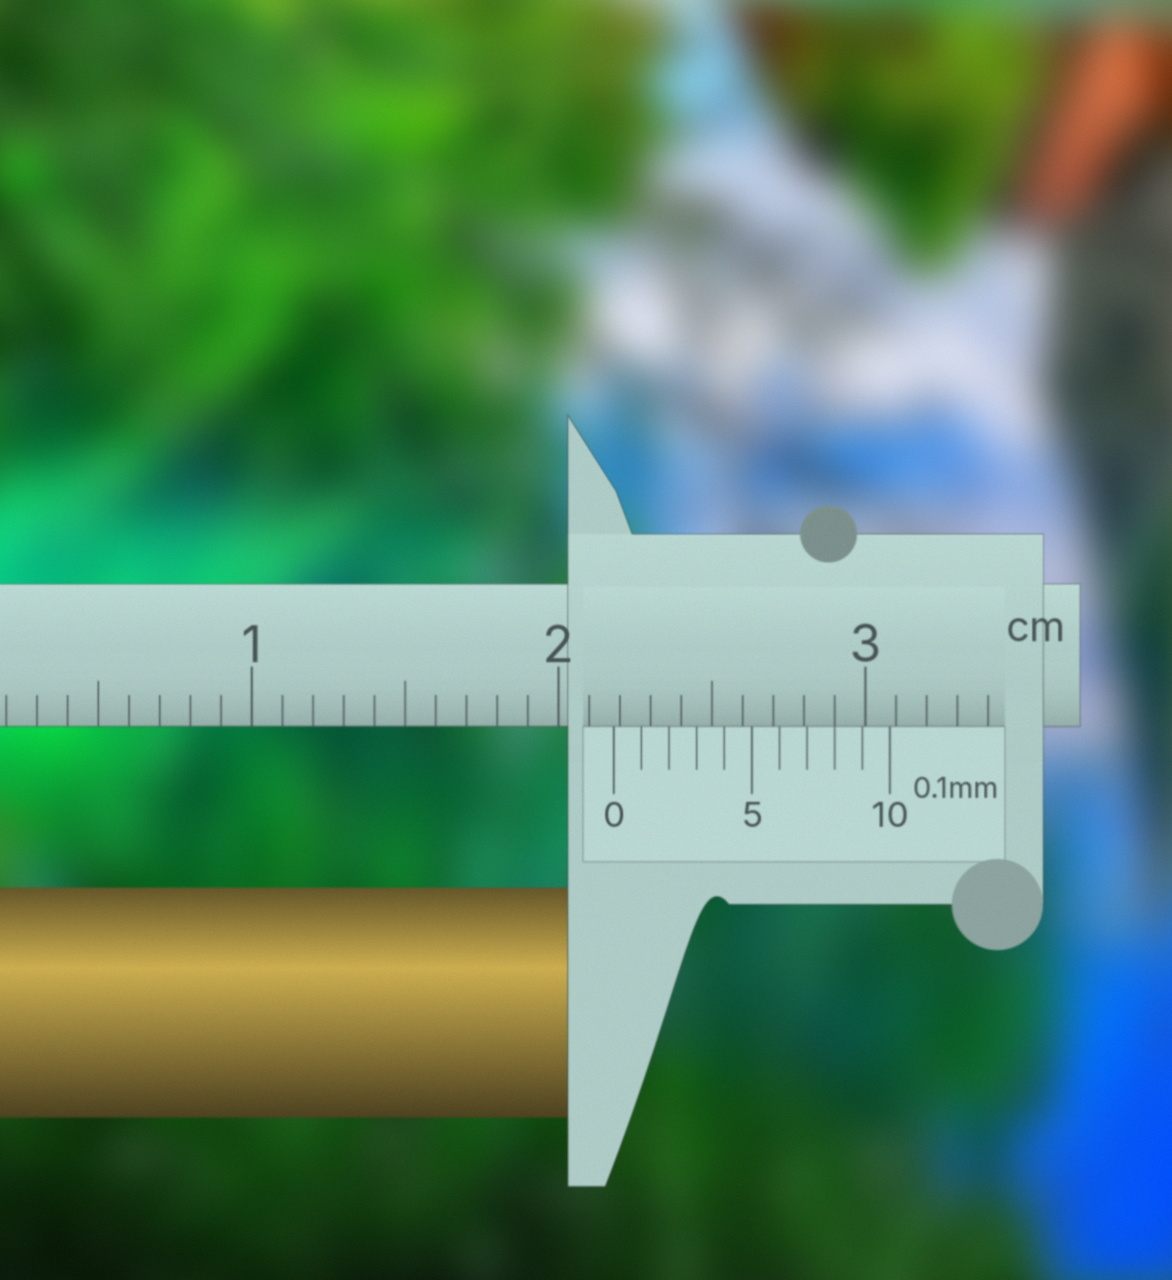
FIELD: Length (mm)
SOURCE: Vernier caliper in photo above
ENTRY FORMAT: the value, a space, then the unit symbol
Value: 21.8 mm
